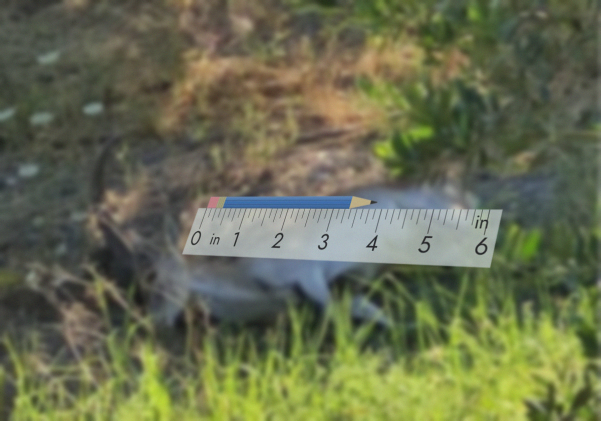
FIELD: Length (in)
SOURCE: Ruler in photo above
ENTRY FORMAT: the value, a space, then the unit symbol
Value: 3.875 in
